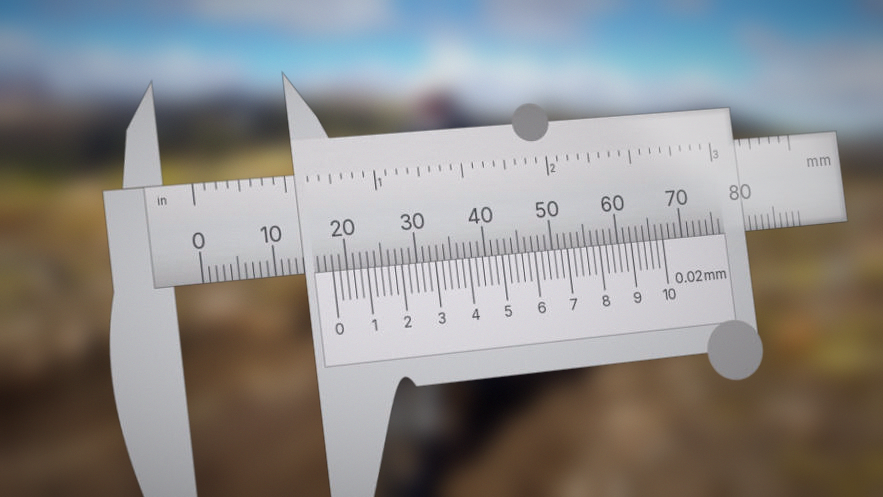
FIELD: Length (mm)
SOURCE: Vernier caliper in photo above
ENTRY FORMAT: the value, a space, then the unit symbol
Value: 18.0 mm
